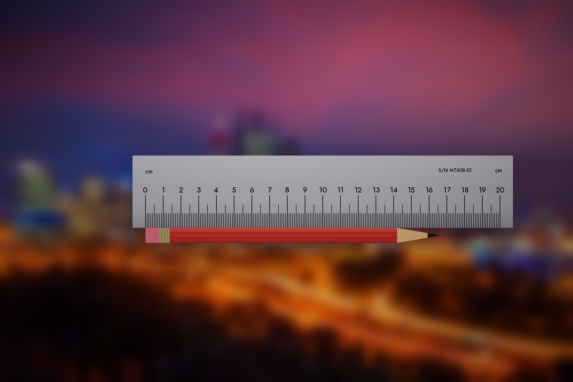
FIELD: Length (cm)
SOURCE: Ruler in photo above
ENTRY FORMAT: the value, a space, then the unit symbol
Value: 16.5 cm
